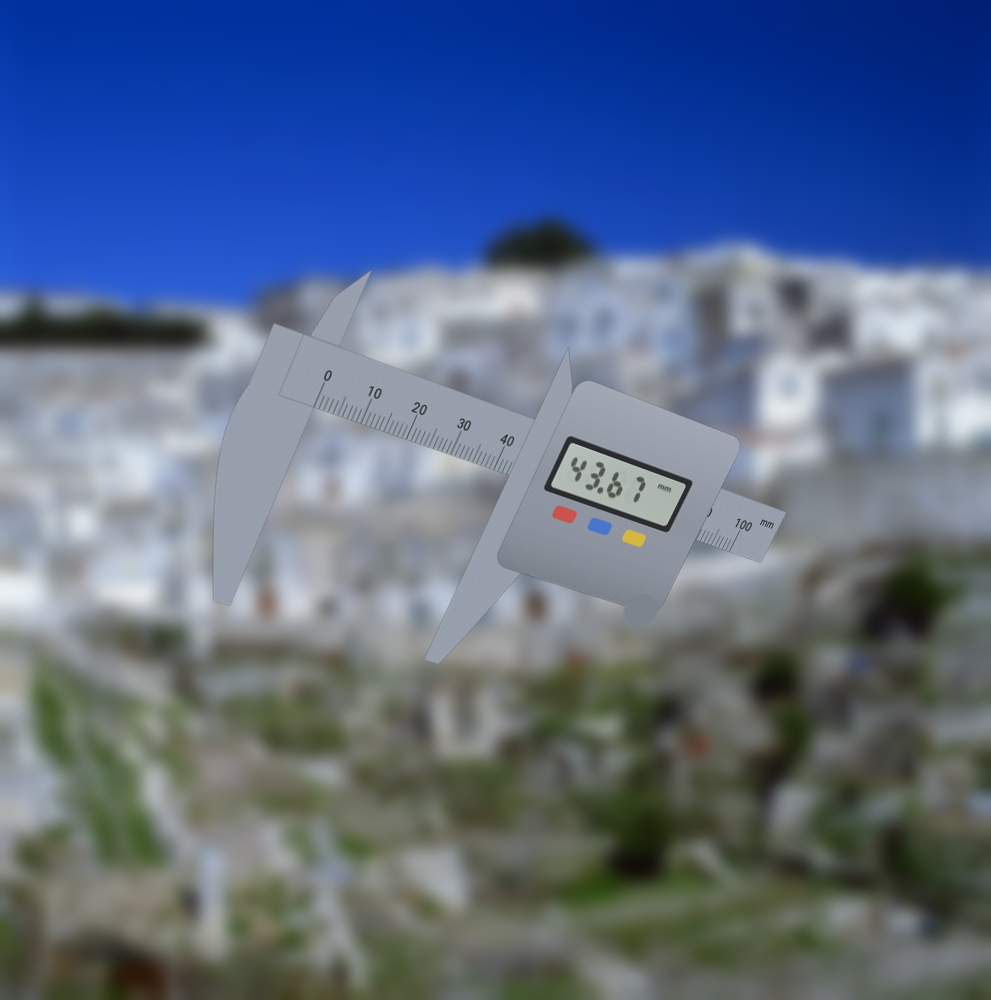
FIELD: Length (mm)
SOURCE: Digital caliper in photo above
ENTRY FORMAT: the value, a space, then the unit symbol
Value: 43.67 mm
